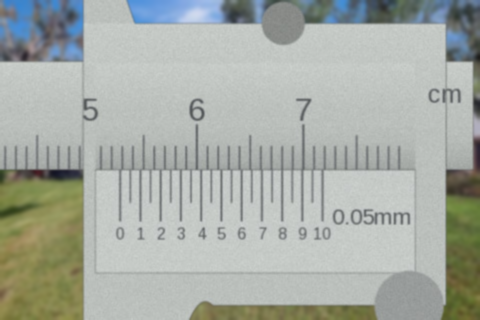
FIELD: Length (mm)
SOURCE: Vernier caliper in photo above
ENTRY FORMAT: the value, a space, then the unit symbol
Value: 52.8 mm
